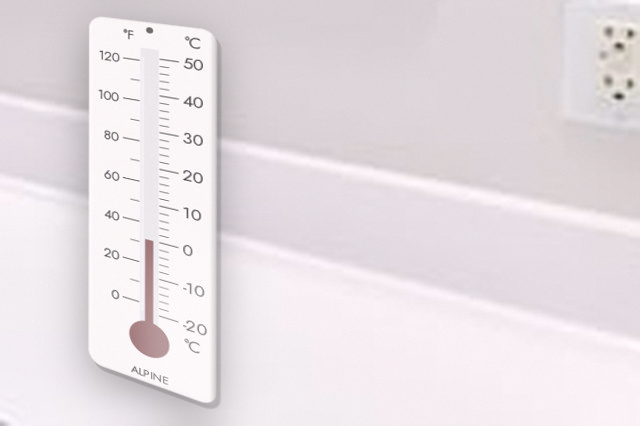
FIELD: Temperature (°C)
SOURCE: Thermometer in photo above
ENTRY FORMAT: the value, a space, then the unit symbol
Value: 0 °C
